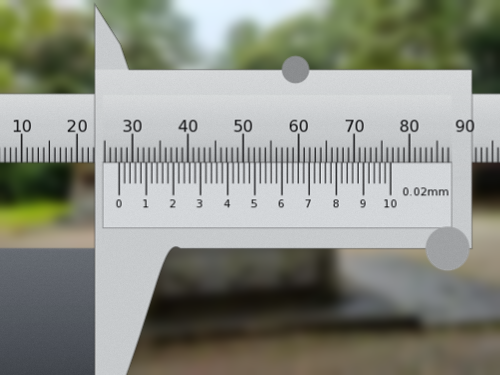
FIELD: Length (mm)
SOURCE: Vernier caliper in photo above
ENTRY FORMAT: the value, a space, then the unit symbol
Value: 27.6 mm
